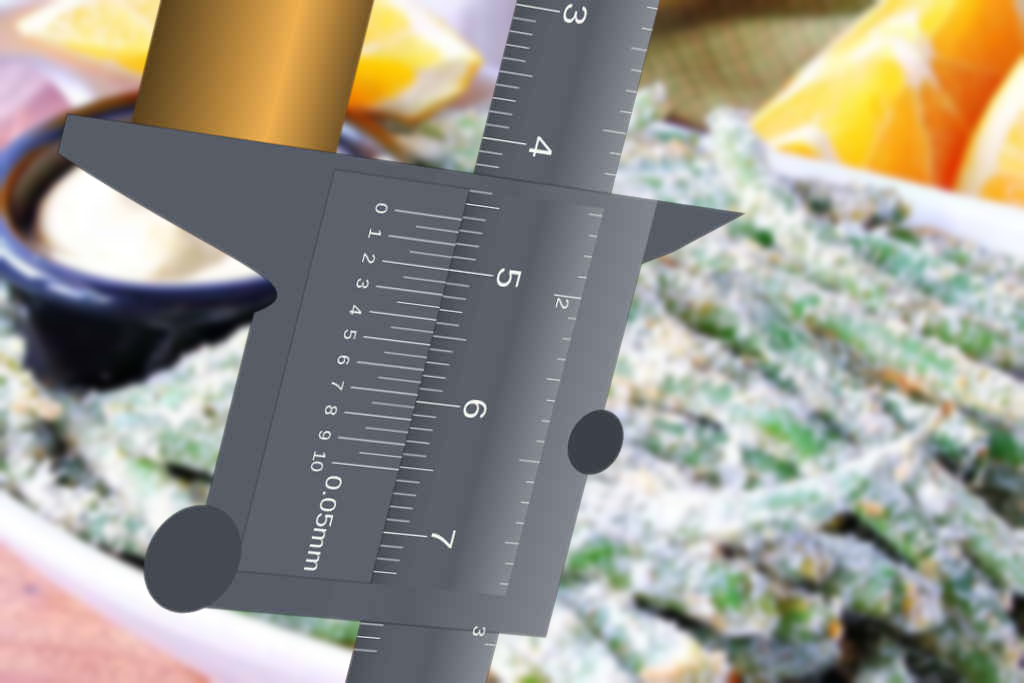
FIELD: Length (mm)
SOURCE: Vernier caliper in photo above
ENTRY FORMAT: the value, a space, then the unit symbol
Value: 46.2 mm
